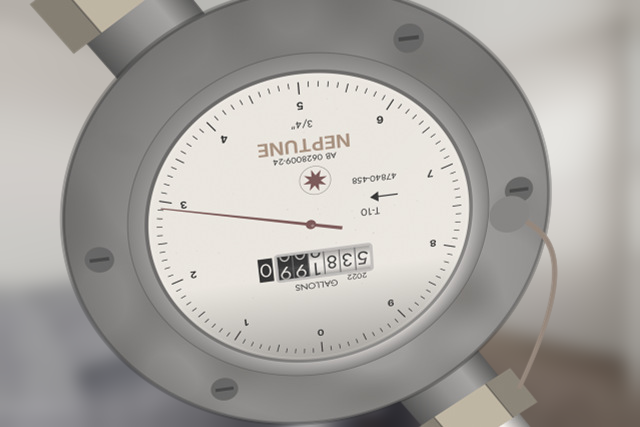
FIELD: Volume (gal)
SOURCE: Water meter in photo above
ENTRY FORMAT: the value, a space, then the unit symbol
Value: 5381992.9 gal
